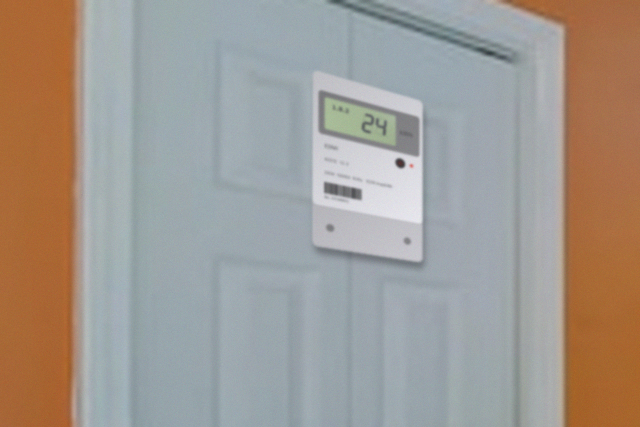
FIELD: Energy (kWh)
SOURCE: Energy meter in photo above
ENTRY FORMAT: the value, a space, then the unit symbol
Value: 24 kWh
